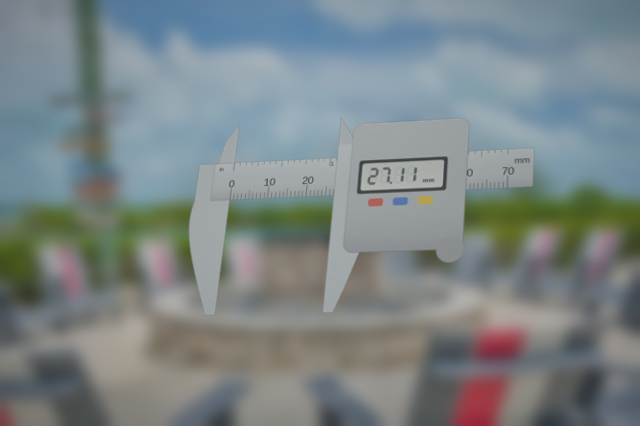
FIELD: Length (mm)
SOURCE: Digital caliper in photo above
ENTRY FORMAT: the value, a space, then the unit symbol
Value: 27.11 mm
